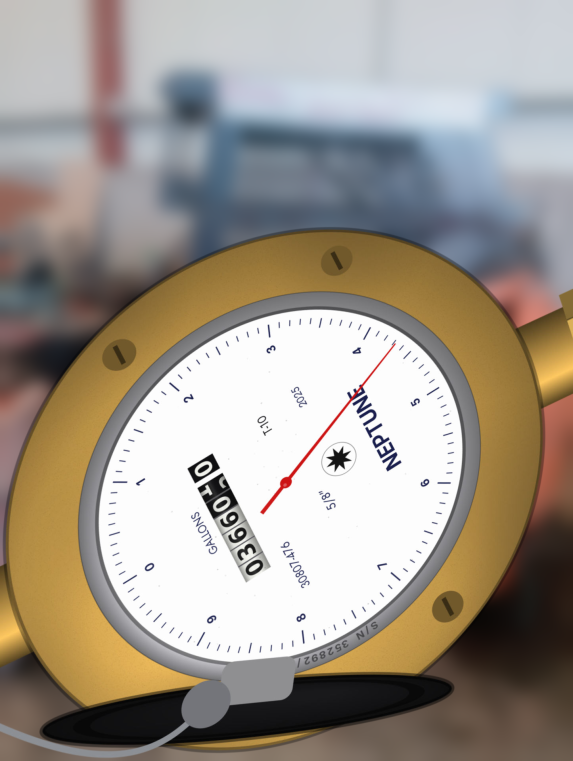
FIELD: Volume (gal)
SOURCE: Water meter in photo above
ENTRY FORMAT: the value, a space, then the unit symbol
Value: 366014.3 gal
